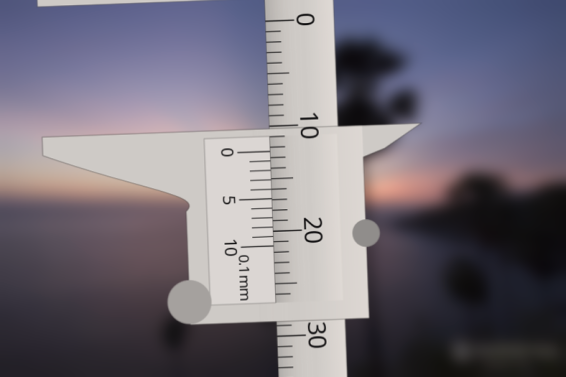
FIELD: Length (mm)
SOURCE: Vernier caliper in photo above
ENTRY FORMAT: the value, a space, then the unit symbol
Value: 12.4 mm
